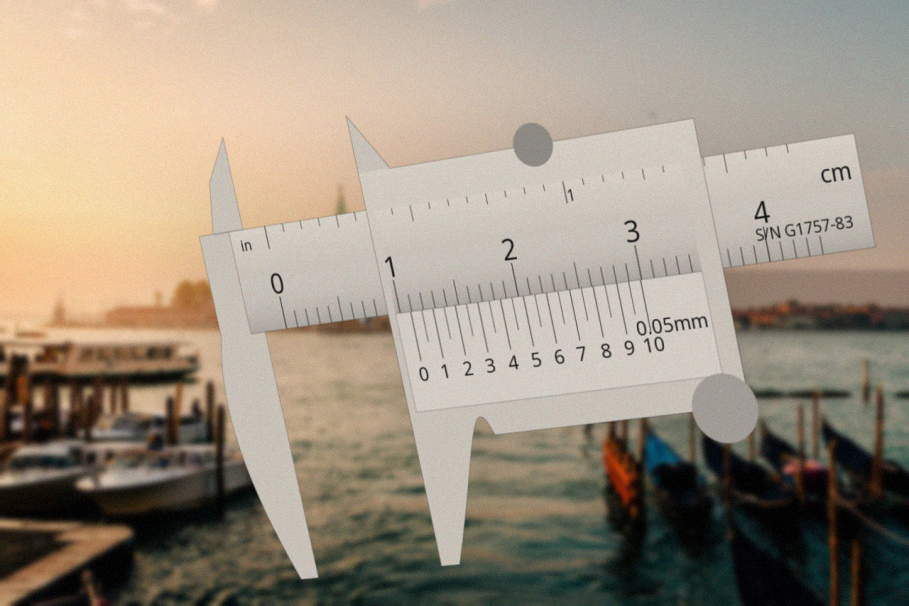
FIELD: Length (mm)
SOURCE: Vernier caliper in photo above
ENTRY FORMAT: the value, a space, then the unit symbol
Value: 10.9 mm
